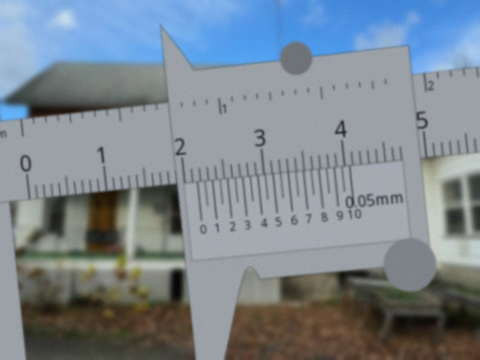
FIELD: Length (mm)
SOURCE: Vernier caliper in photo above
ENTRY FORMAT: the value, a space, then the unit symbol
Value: 21.6 mm
